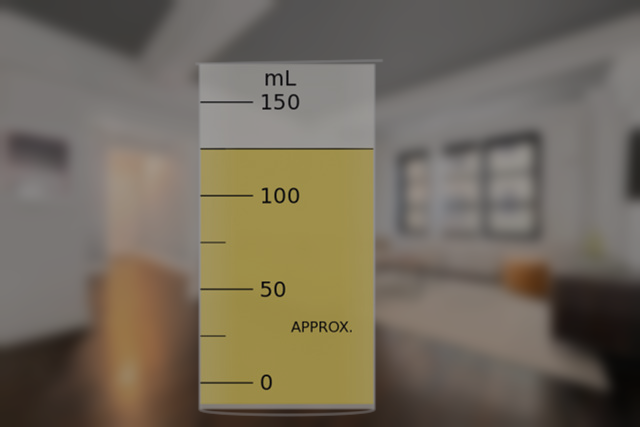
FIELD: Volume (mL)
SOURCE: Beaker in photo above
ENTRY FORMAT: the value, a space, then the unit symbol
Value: 125 mL
